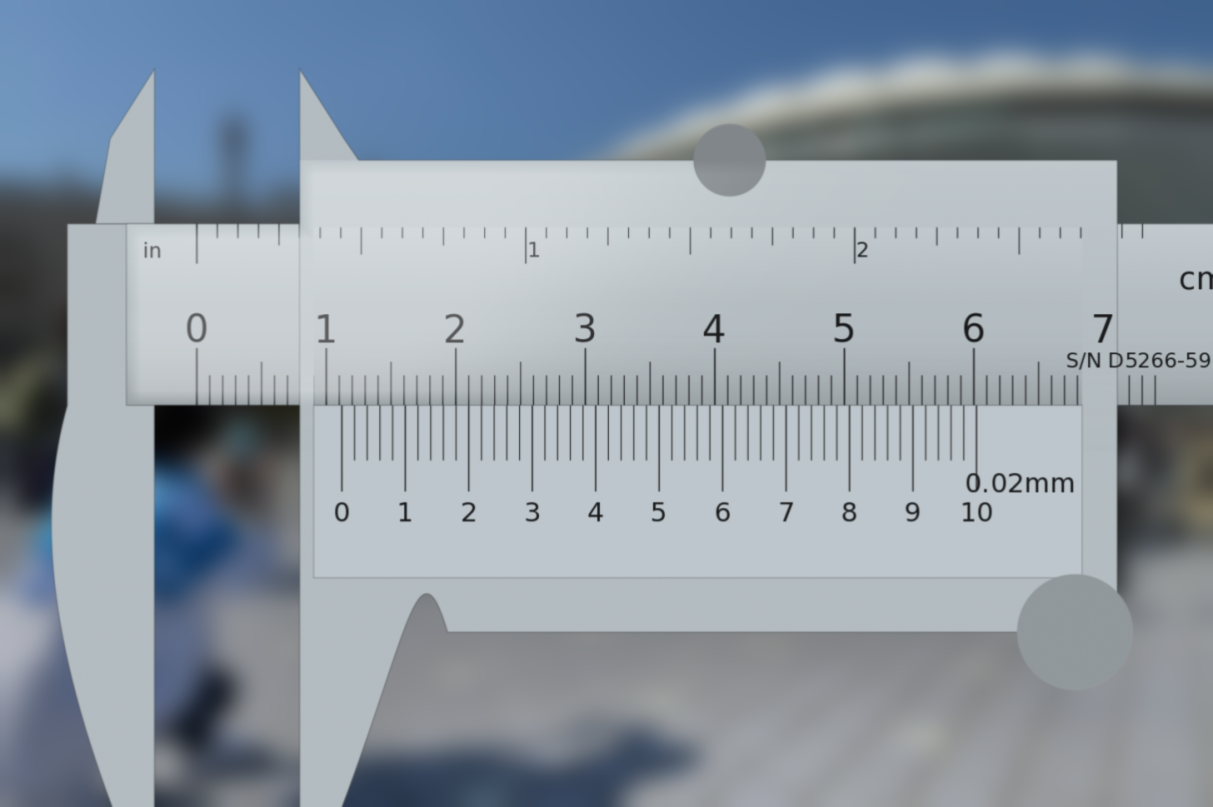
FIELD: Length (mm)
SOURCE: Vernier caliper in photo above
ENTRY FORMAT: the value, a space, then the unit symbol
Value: 11.2 mm
